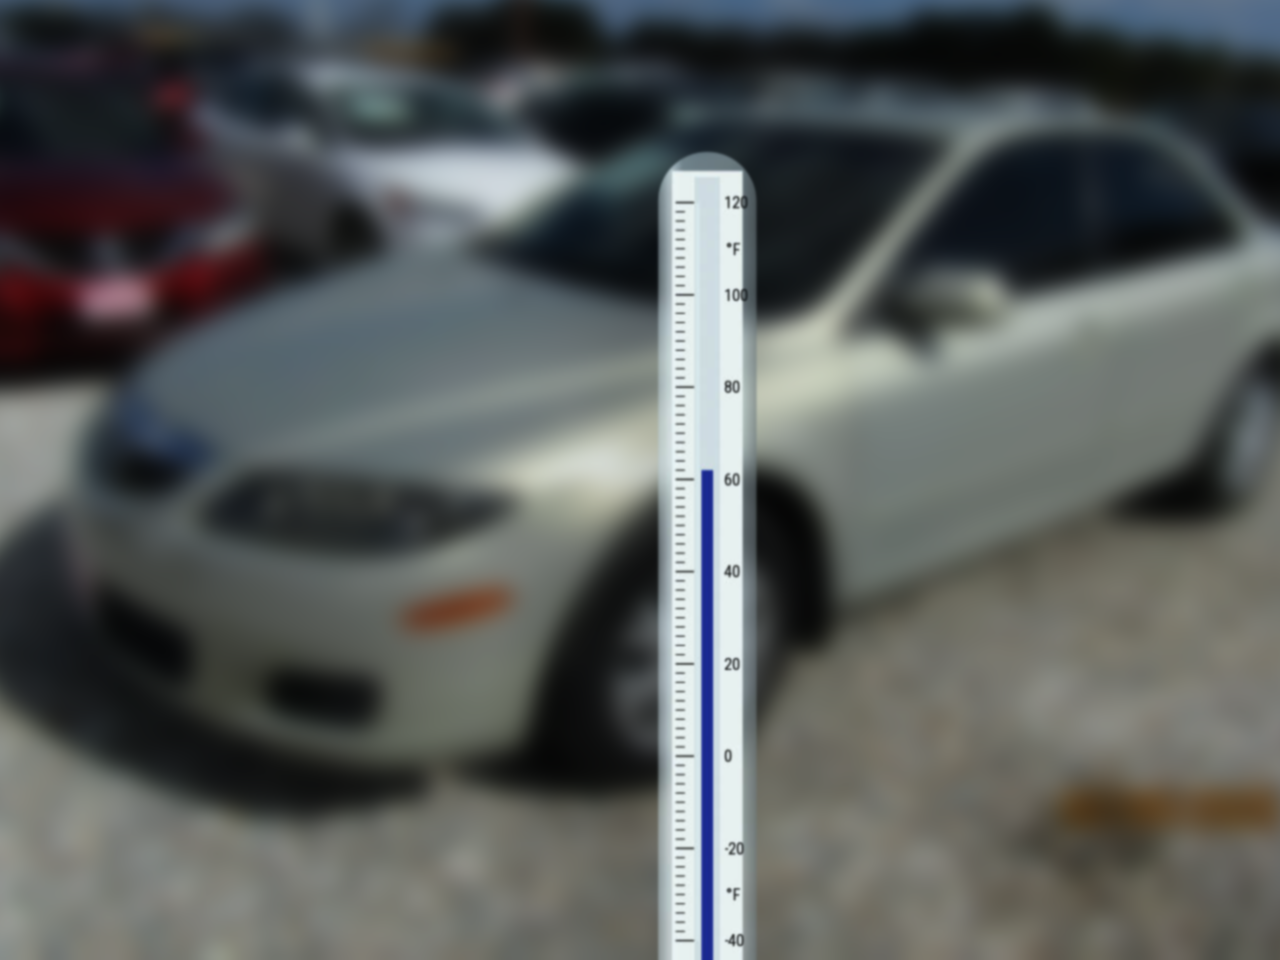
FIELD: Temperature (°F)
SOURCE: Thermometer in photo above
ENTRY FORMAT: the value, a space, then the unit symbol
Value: 62 °F
